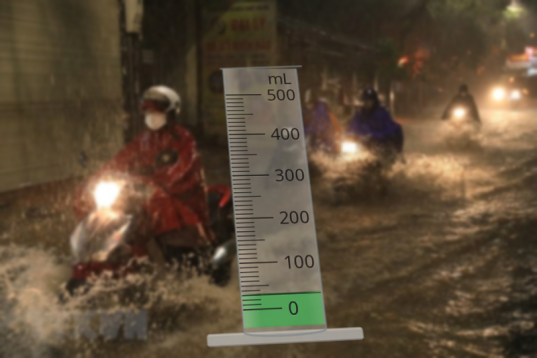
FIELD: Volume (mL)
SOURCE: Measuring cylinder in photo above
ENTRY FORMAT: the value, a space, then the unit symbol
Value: 30 mL
